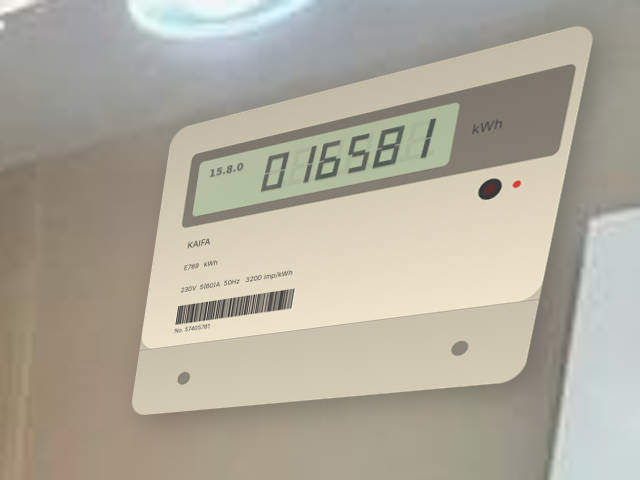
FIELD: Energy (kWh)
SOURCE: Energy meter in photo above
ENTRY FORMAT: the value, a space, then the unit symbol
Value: 16581 kWh
